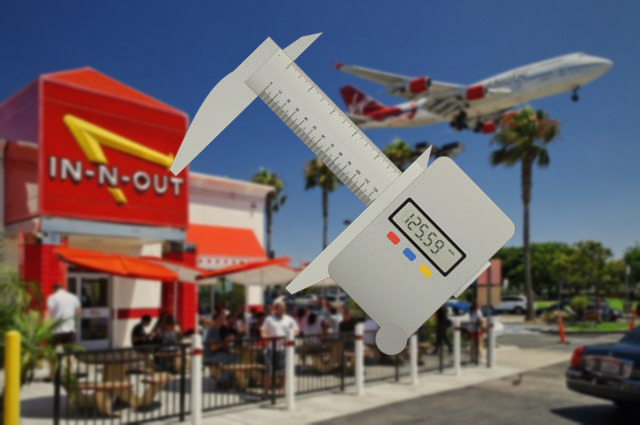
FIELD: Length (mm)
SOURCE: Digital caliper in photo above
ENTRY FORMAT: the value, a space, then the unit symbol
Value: 125.59 mm
